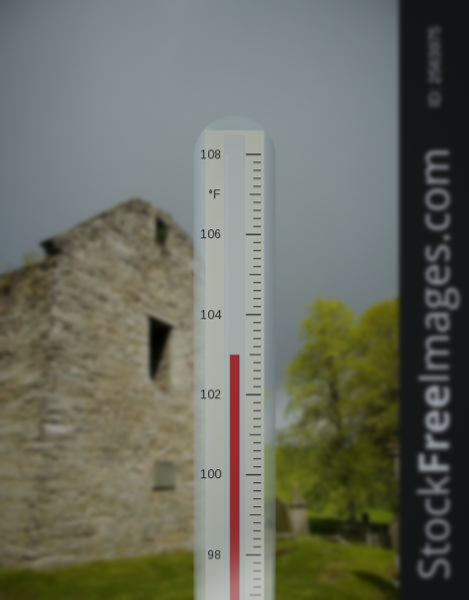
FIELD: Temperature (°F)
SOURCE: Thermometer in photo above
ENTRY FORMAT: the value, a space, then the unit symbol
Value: 103 °F
